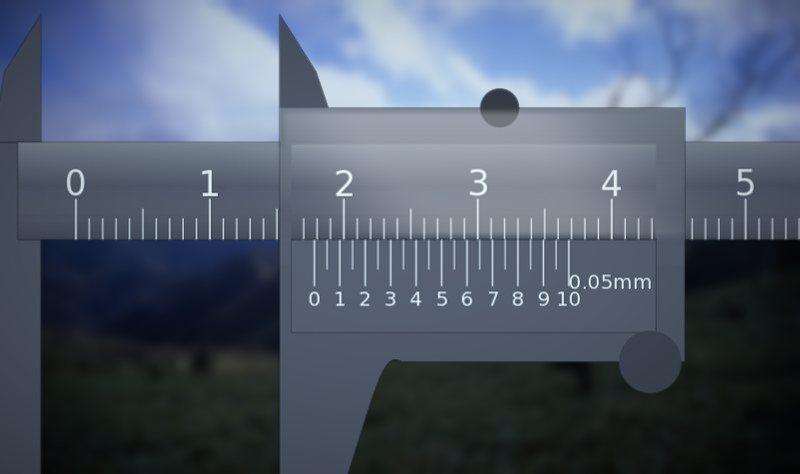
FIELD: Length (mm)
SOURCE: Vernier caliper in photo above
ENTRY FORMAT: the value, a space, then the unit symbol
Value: 17.8 mm
